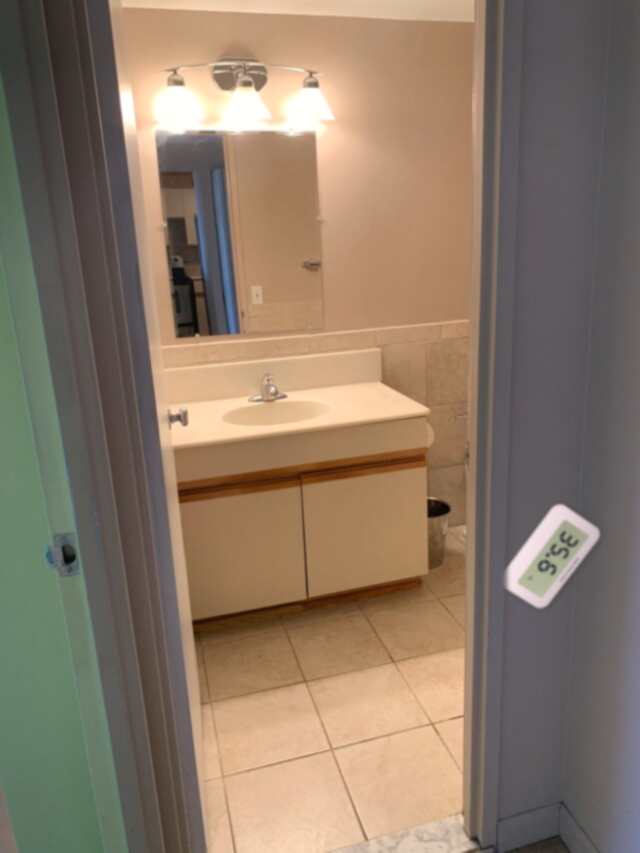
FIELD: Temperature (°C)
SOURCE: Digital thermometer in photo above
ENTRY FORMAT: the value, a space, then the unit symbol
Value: 35.6 °C
